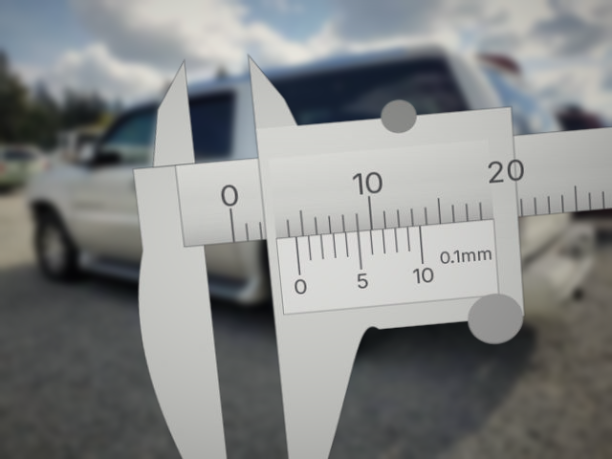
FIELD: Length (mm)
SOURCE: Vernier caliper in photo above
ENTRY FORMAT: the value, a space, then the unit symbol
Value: 4.5 mm
